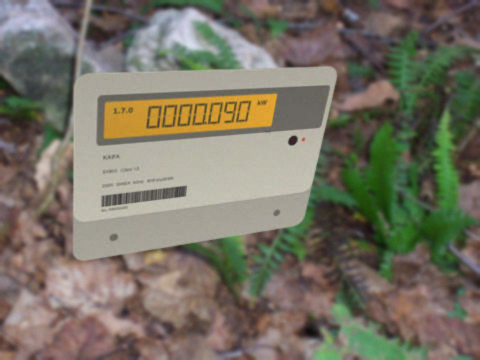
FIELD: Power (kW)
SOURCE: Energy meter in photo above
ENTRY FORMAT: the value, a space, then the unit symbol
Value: 0.090 kW
